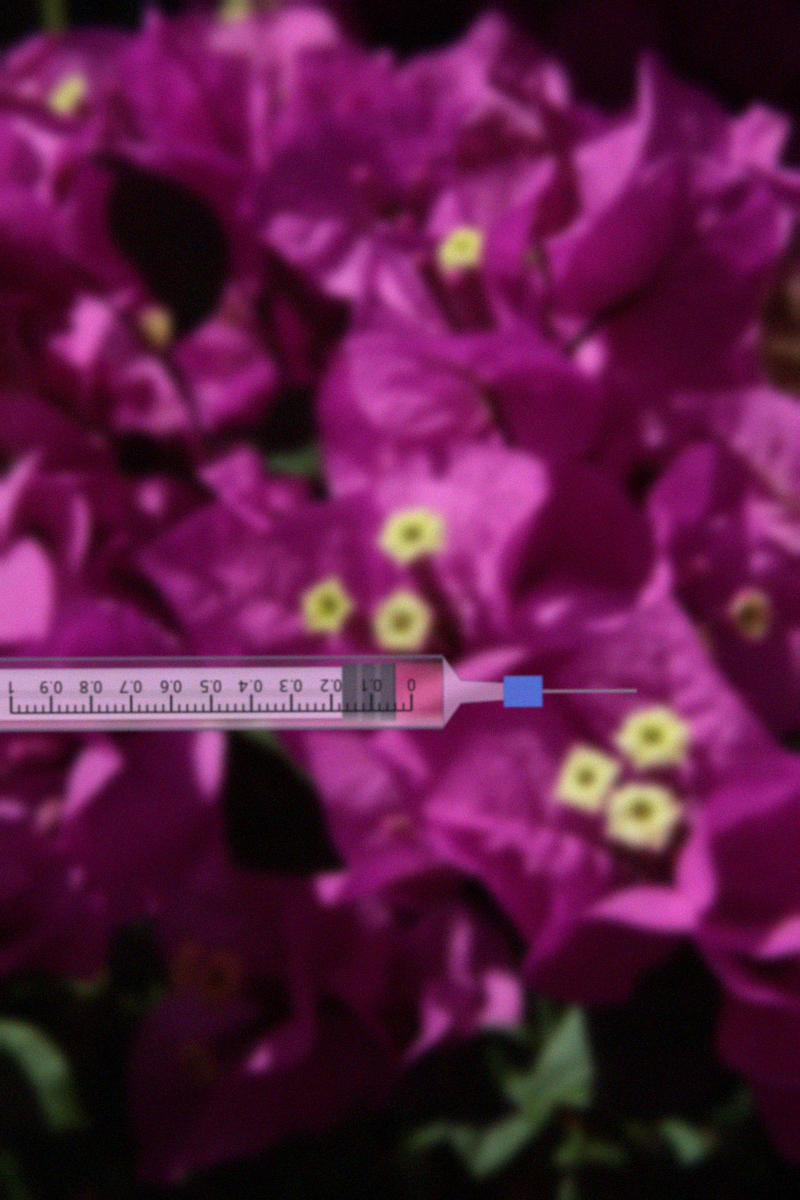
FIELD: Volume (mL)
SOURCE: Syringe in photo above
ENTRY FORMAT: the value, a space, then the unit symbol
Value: 0.04 mL
